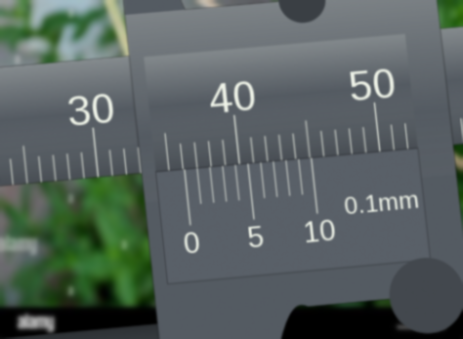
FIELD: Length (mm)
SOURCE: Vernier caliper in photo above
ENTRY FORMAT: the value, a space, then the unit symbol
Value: 36.1 mm
